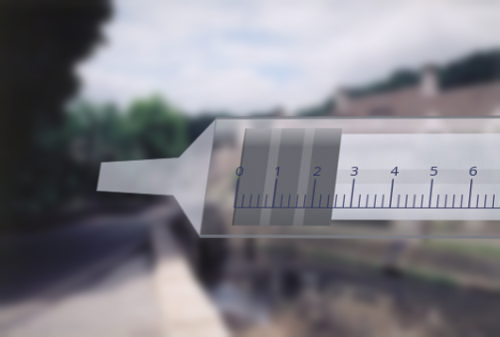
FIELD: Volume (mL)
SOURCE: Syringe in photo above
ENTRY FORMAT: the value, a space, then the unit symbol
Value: 0 mL
